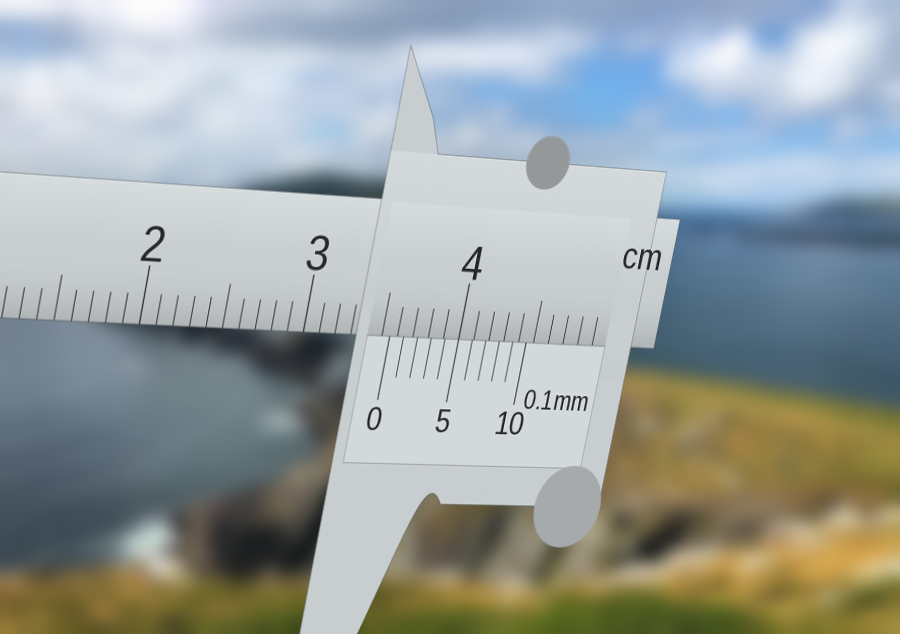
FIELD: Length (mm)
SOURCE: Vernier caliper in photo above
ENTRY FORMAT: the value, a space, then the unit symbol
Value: 35.5 mm
